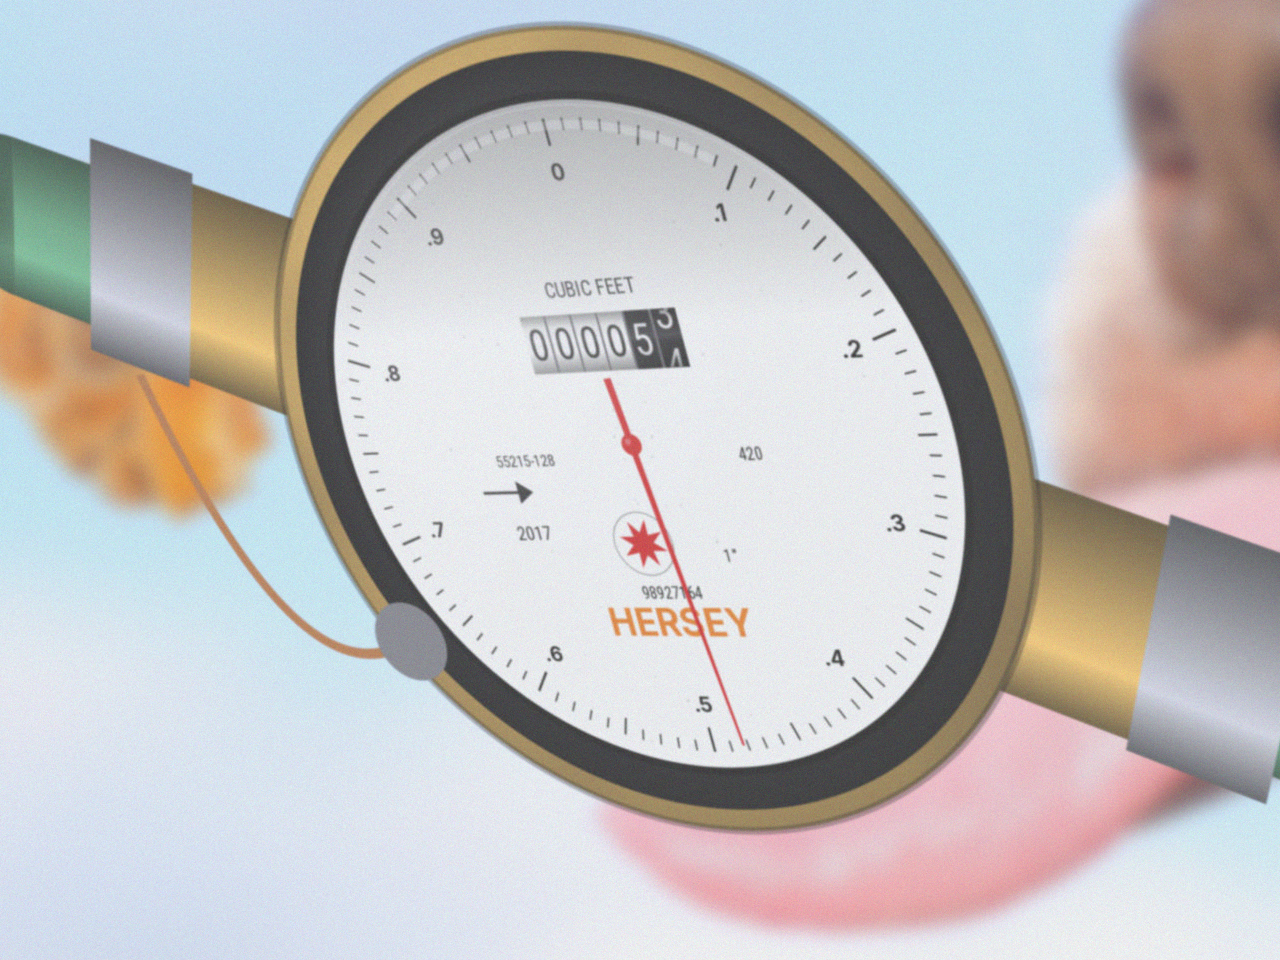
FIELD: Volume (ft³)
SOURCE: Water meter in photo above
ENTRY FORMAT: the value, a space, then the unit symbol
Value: 53.48 ft³
